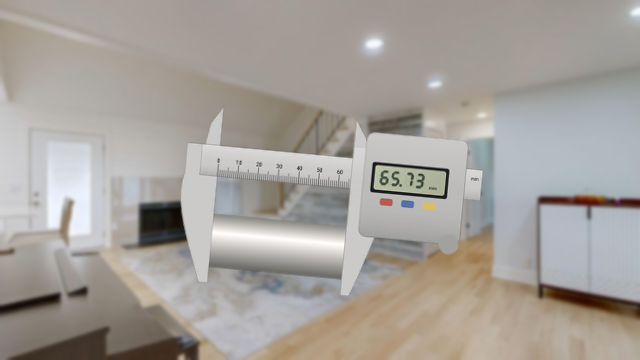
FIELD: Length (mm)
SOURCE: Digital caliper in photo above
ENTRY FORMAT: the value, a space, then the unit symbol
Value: 65.73 mm
